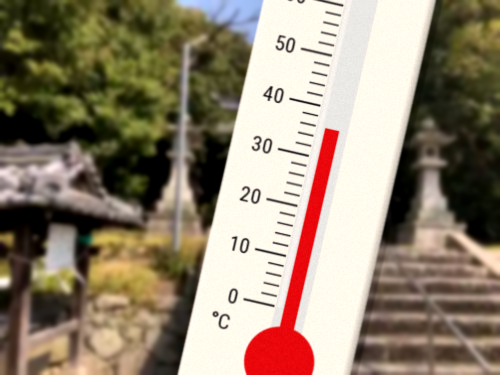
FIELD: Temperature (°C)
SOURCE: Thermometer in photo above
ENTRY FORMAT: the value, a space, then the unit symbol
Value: 36 °C
